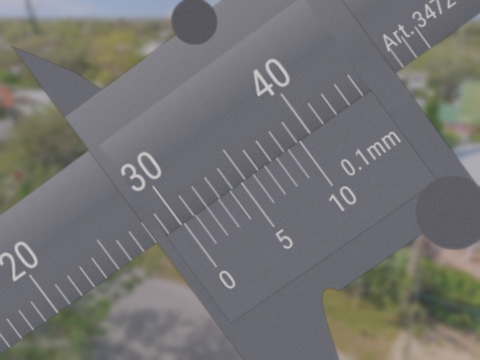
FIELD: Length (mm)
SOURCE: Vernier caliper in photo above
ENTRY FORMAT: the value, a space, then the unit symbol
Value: 30.2 mm
